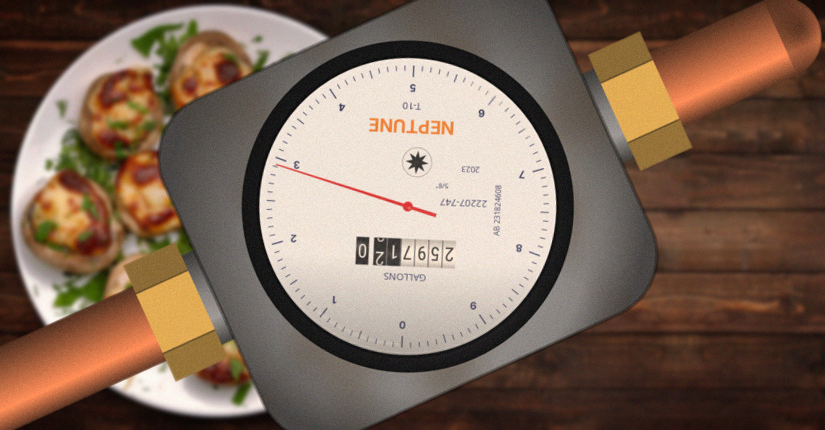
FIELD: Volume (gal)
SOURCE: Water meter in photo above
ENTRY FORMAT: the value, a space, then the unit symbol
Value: 2597122.9 gal
